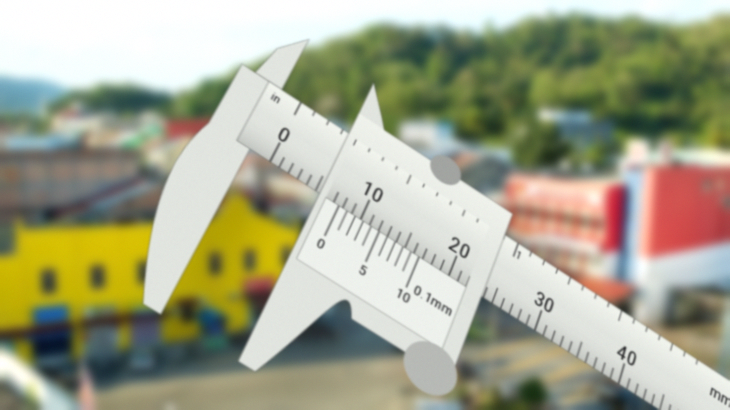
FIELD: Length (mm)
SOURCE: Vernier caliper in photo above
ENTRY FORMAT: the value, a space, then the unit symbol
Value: 7.6 mm
